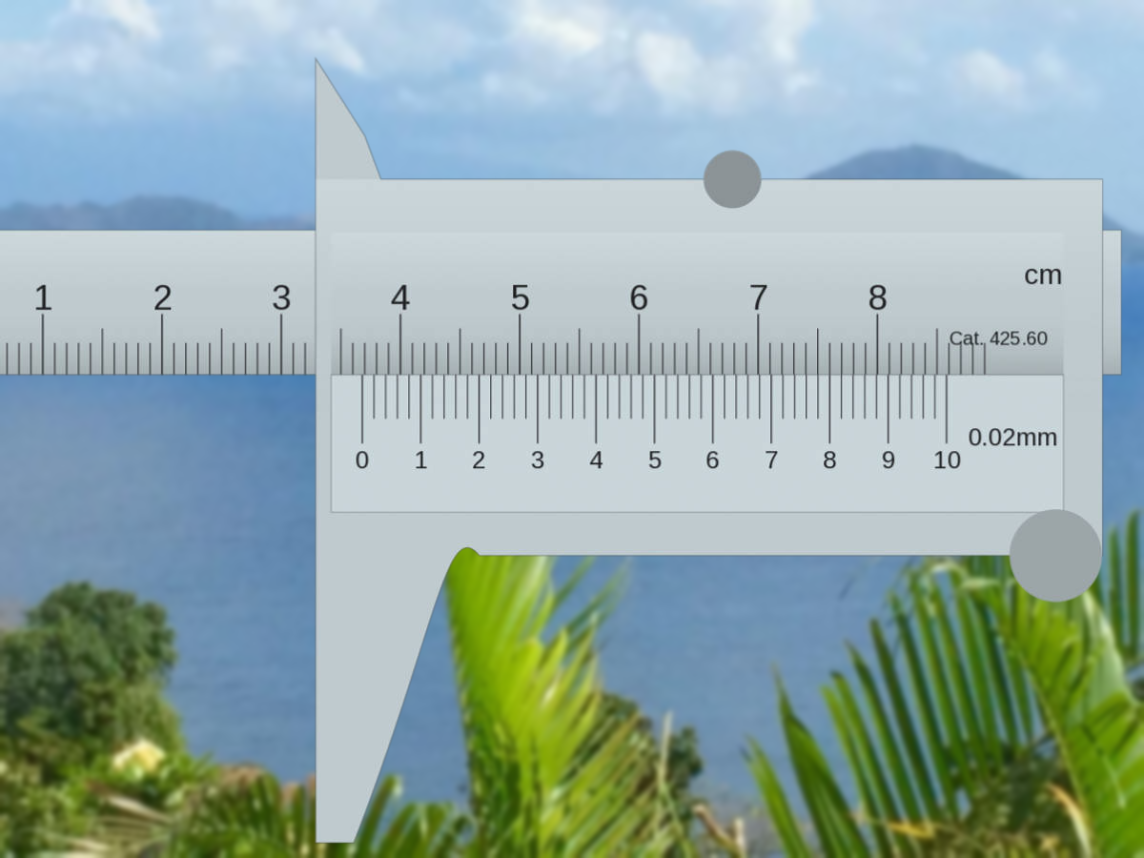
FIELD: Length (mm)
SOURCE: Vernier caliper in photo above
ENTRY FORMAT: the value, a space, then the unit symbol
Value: 36.8 mm
